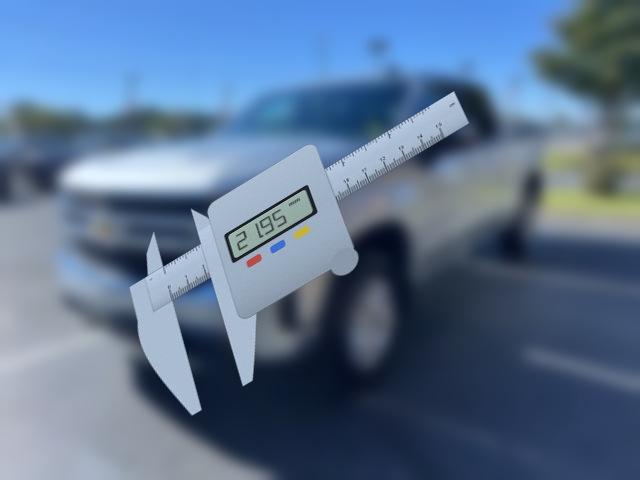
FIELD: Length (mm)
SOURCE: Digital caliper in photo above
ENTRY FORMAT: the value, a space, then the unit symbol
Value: 21.95 mm
